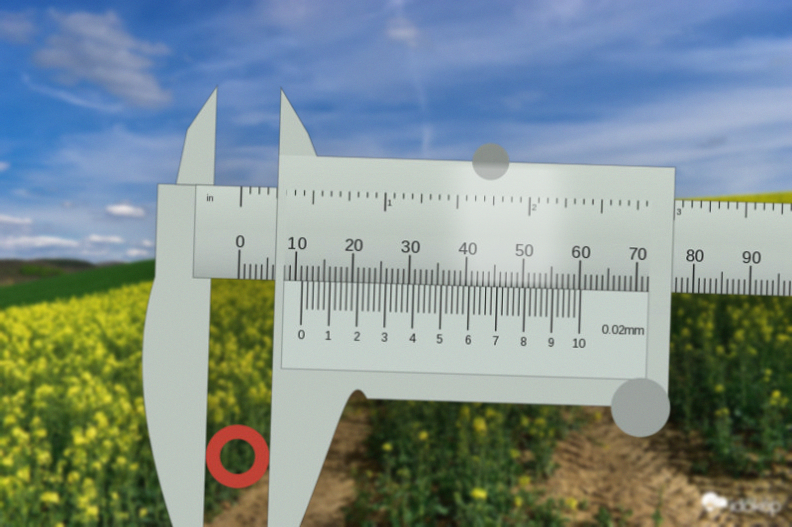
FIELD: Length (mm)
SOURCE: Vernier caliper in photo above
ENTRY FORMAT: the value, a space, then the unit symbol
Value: 11.2 mm
